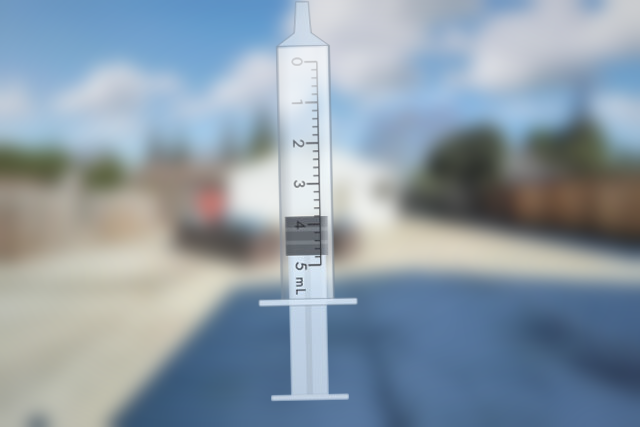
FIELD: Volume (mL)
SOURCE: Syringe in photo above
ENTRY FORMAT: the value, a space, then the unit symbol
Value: 3.8 mL
